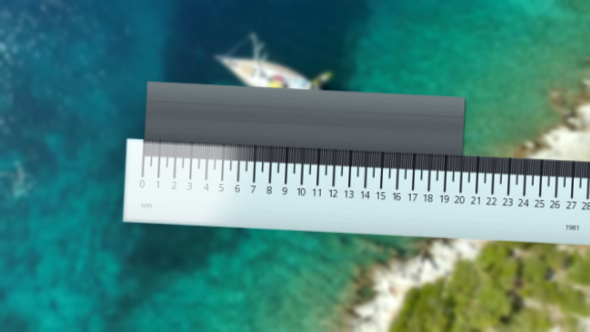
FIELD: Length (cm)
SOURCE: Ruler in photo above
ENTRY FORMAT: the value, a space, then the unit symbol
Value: 20 cm
